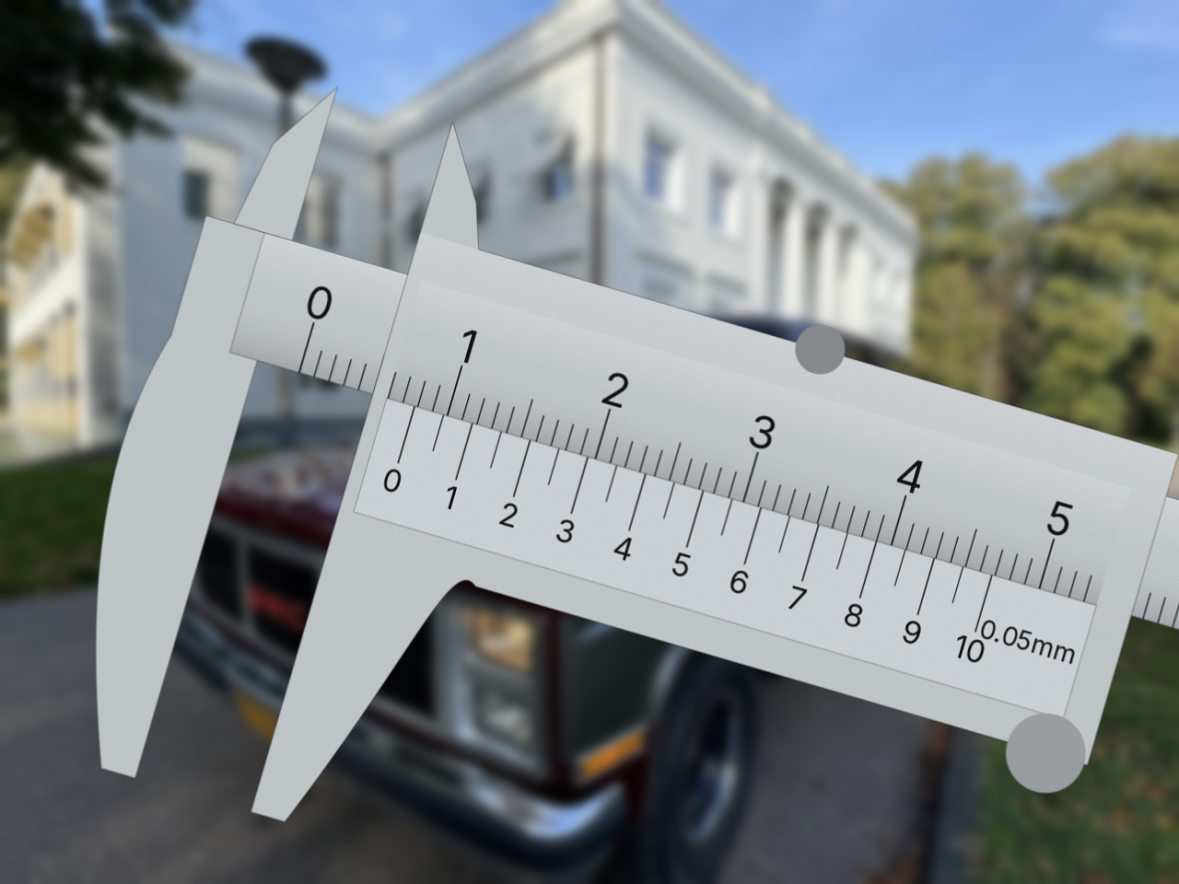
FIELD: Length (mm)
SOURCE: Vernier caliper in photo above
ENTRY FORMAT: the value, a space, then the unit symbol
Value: 7.8 mm
